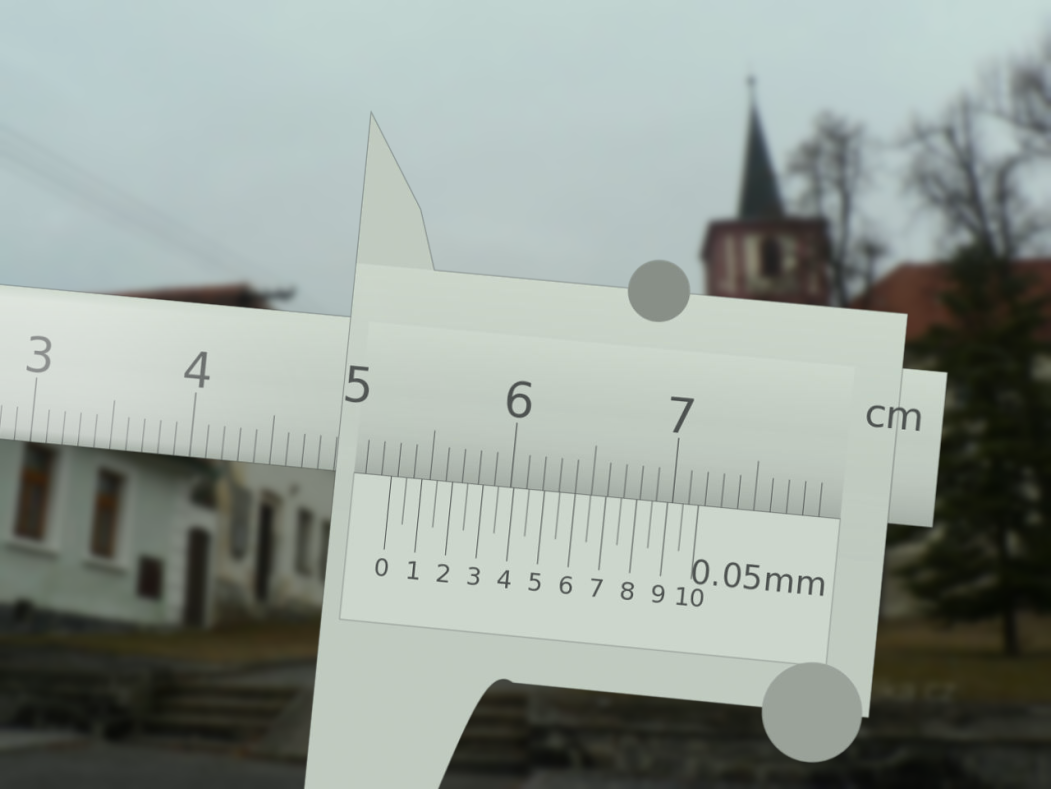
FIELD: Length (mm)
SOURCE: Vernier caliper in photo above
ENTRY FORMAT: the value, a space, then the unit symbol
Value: 52.6 mm
